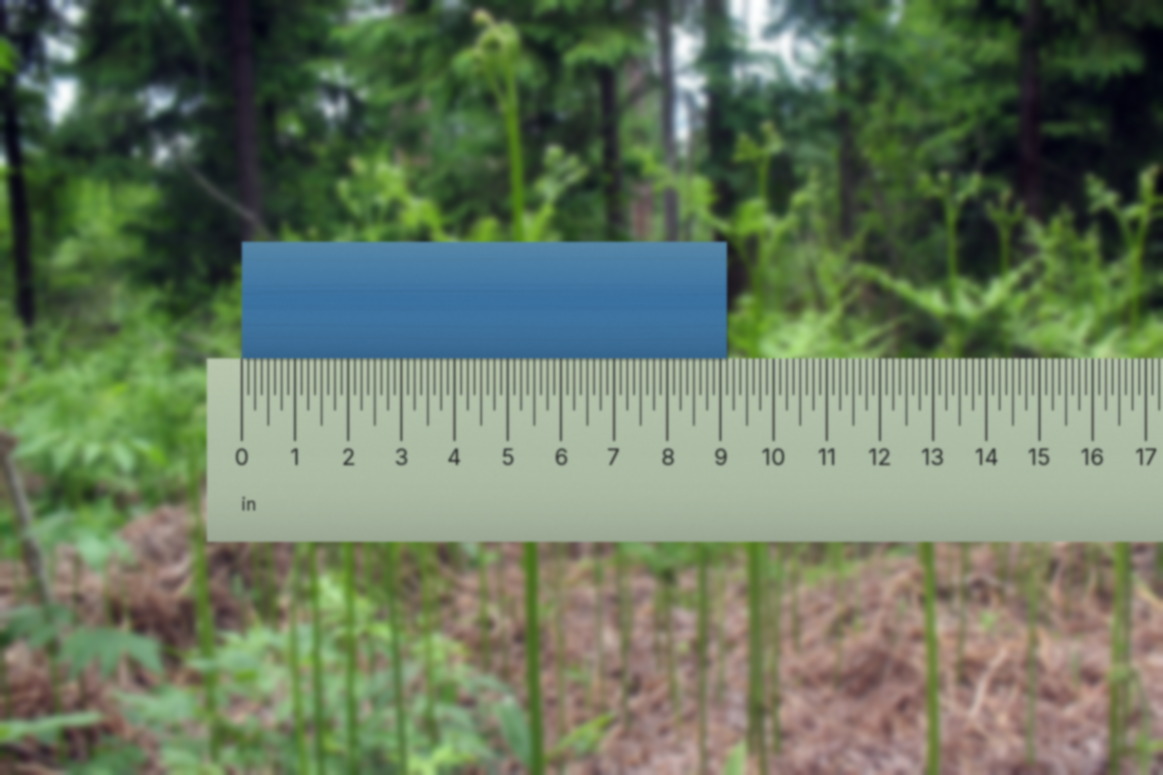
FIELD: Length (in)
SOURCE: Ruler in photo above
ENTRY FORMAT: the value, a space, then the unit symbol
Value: 9.125 in
